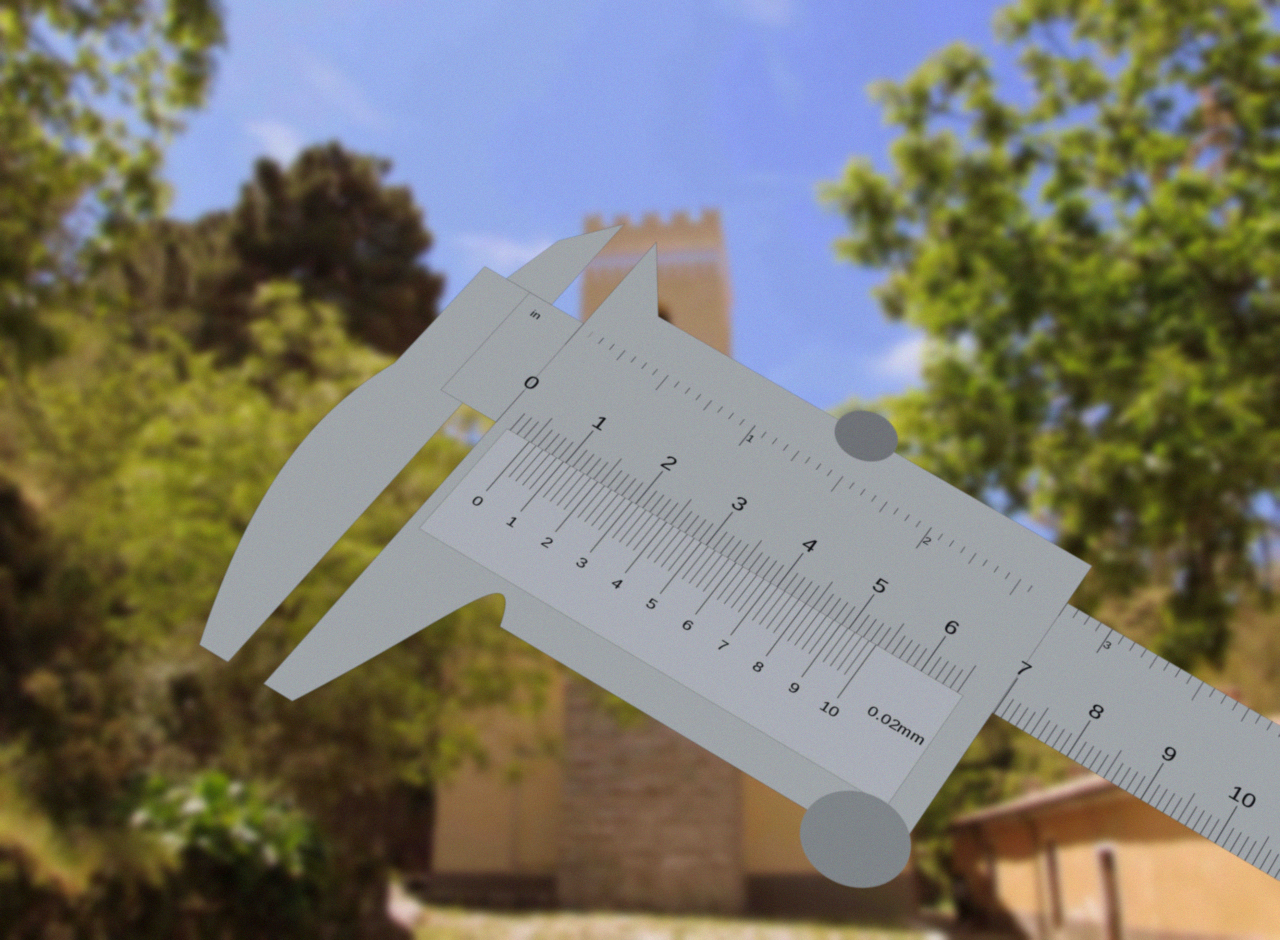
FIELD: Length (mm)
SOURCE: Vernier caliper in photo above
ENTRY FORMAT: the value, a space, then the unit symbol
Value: 4.8 mm
